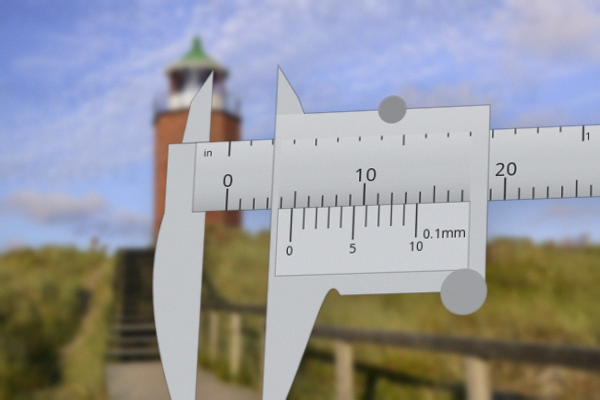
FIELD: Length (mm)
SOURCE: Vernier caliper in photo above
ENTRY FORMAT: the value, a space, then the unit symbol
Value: 4.8 mm
